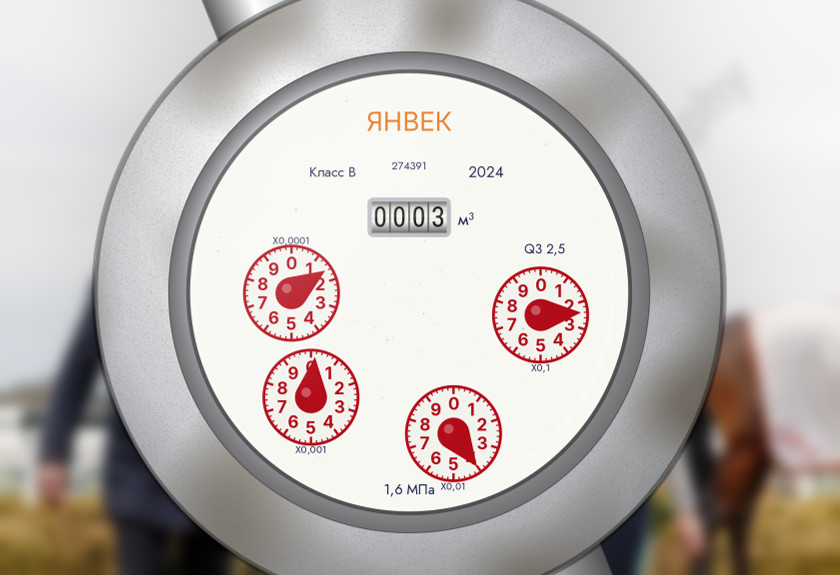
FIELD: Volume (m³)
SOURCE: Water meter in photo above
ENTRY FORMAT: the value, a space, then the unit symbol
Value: 3.2401 m³
